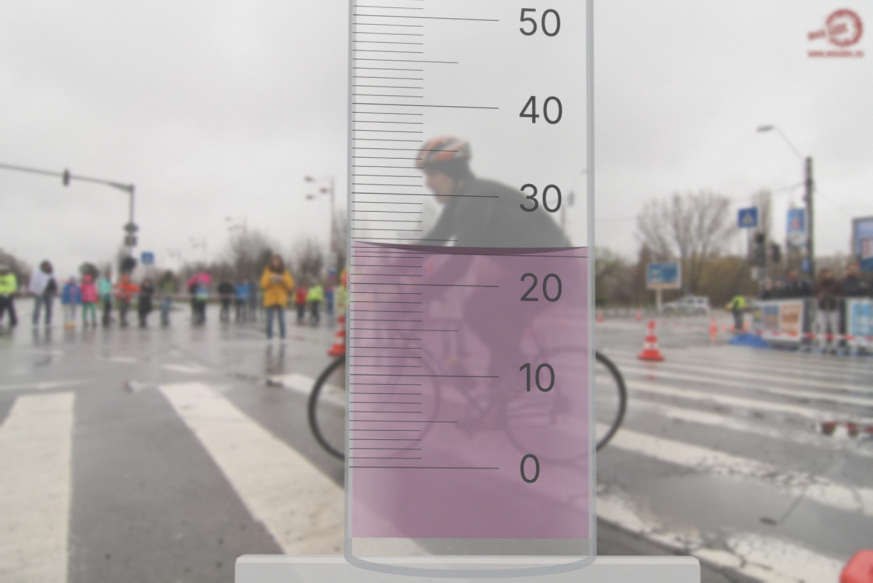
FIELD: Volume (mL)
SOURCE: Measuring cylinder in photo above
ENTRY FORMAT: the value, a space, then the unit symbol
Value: 23.5 mL
